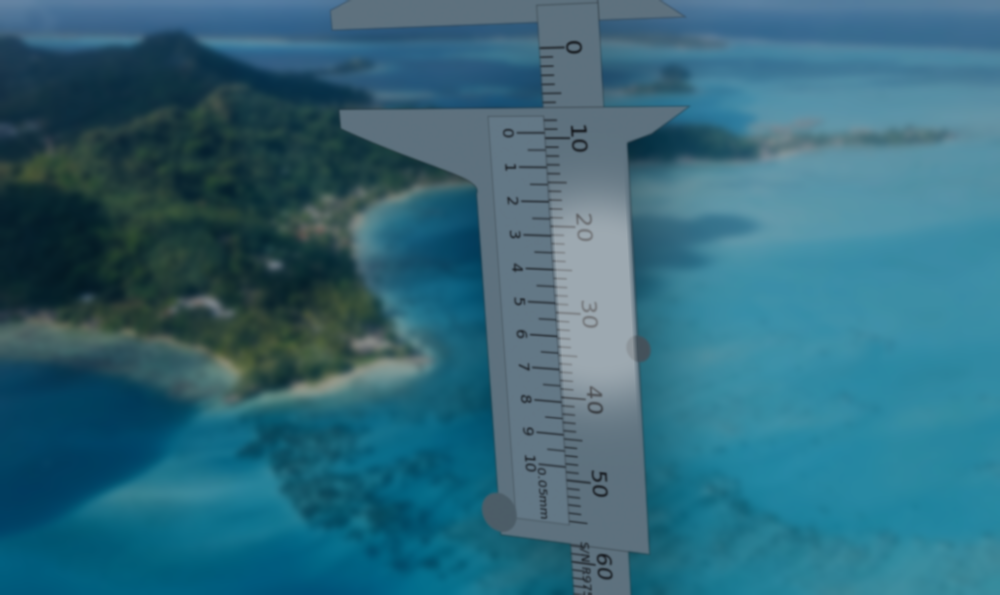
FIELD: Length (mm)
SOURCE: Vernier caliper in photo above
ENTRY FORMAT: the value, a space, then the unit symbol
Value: 9.4 mm
